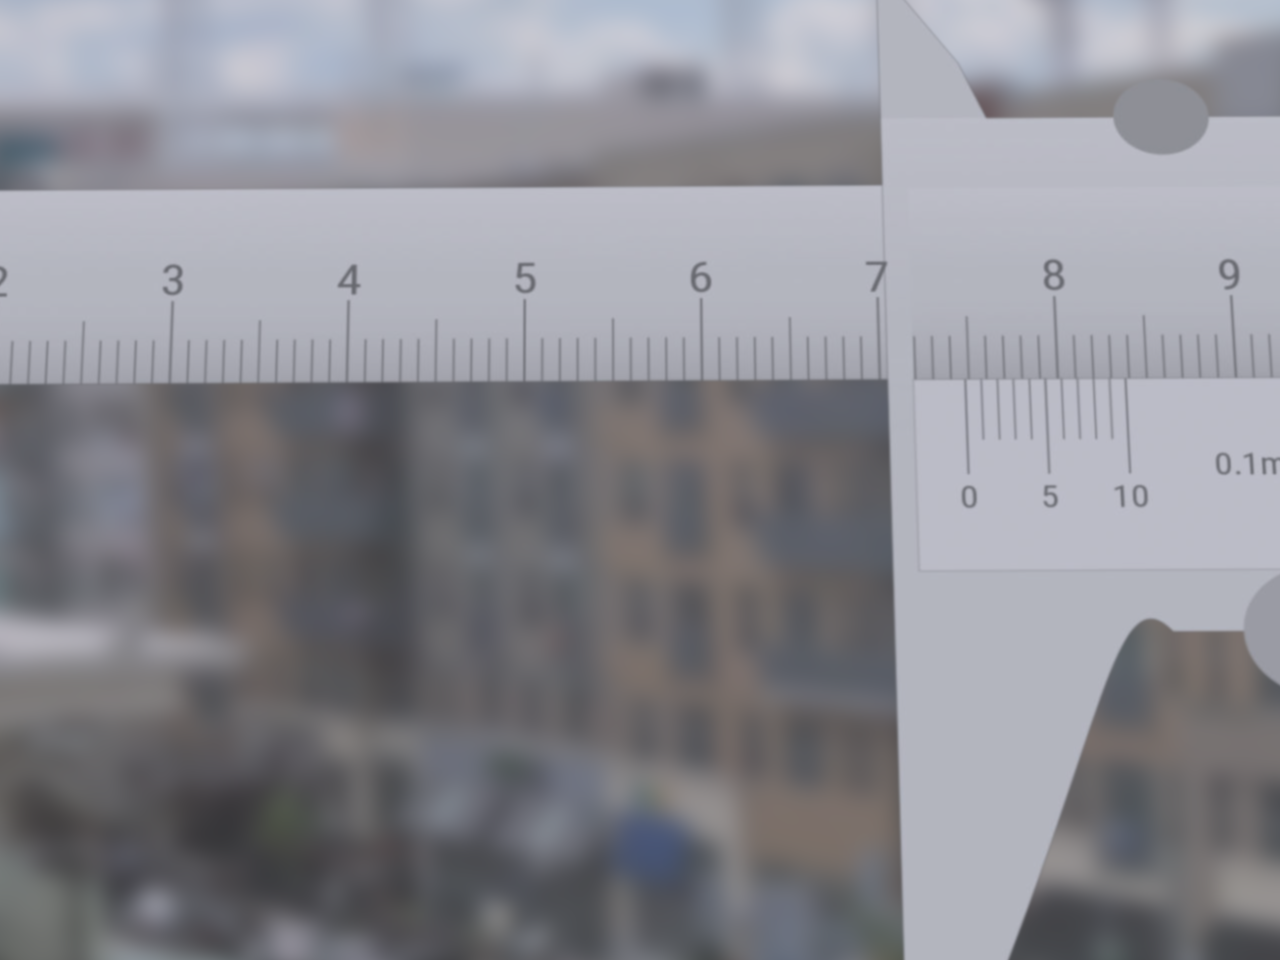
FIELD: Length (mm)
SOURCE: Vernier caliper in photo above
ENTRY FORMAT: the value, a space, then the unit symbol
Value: 74.8 mm
